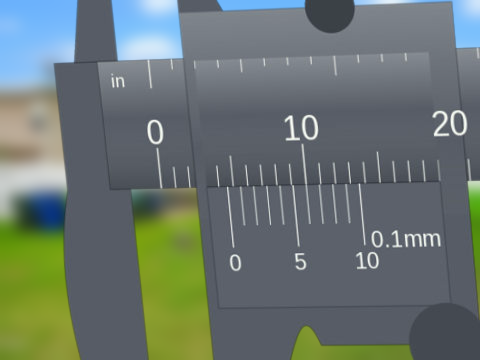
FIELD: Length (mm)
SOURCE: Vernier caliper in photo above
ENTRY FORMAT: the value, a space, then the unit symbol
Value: 4.6 mm
